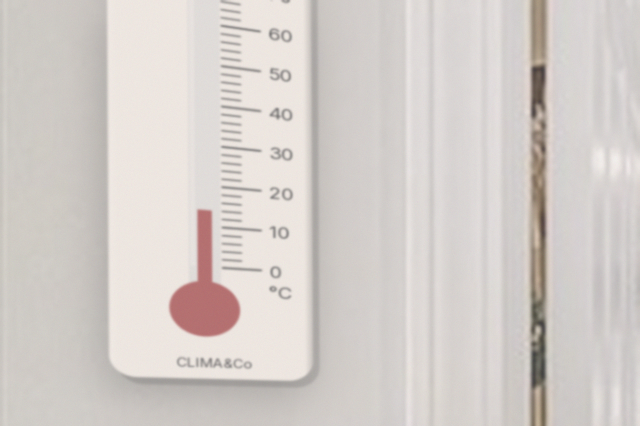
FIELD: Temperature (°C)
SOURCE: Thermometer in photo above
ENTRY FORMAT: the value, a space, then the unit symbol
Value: 14 °C
